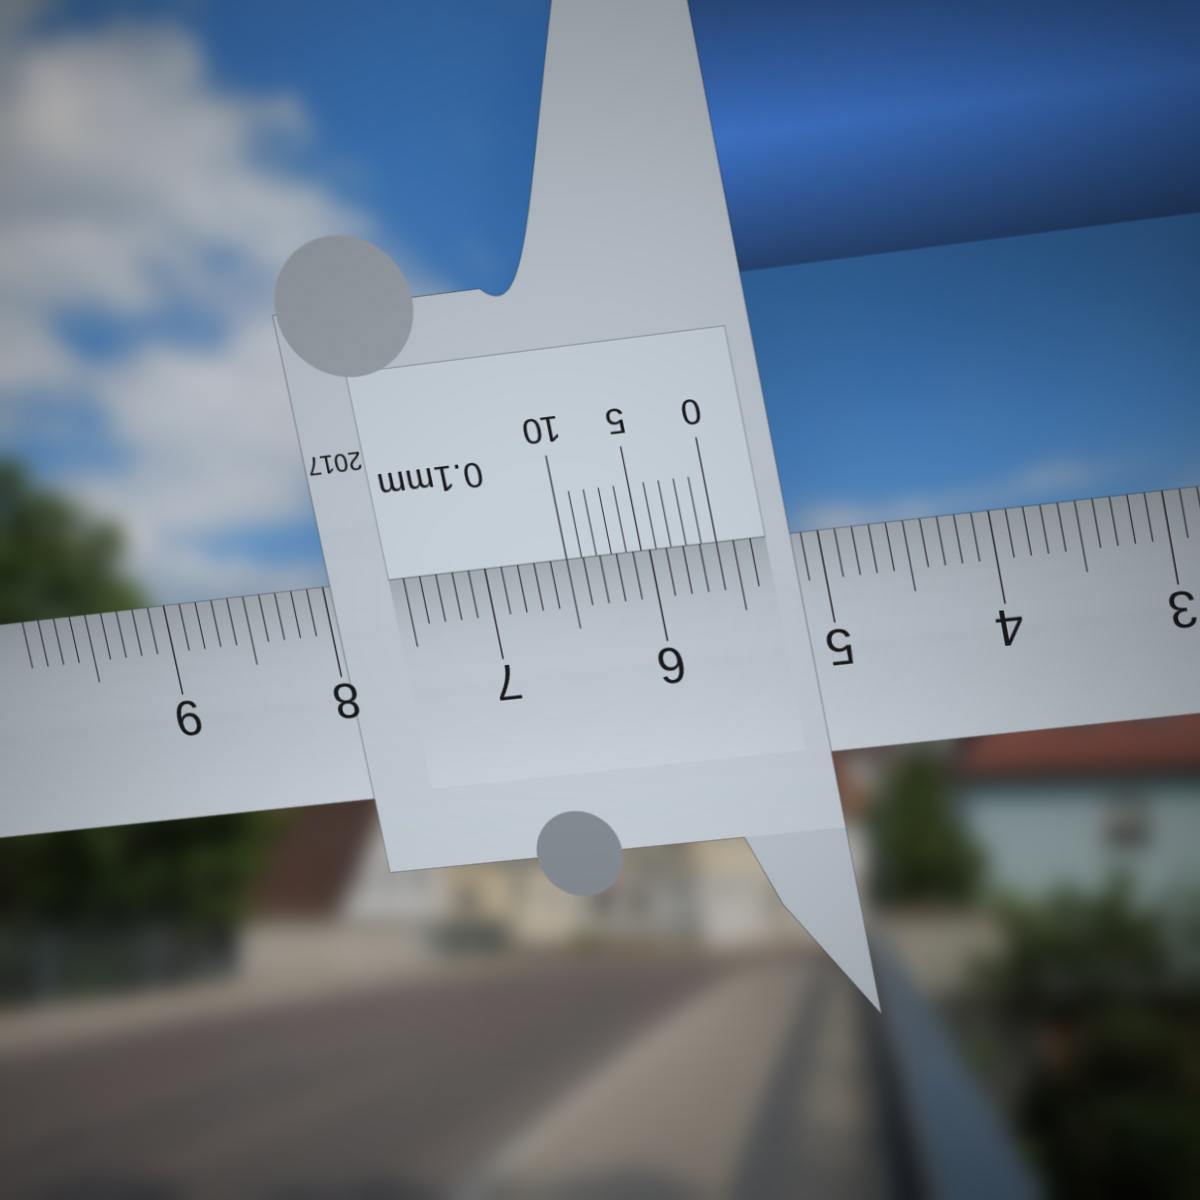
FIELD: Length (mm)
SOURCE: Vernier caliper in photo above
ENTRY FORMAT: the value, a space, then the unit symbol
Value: 56.0 mm
